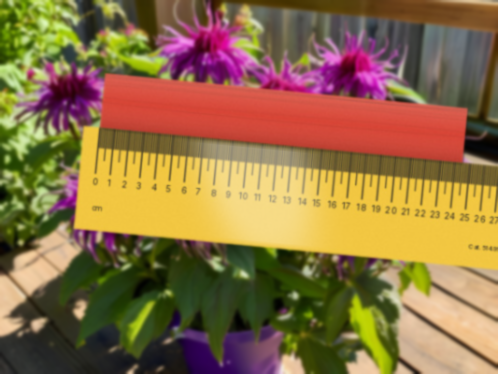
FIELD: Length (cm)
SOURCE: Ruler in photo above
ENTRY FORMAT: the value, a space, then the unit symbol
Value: 24.5 cm
